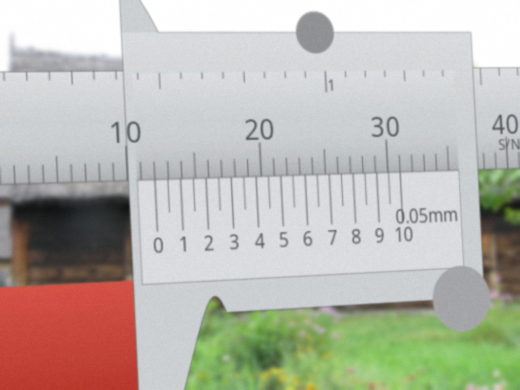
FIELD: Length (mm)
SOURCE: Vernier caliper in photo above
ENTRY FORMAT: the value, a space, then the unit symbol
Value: 12.0 mm
